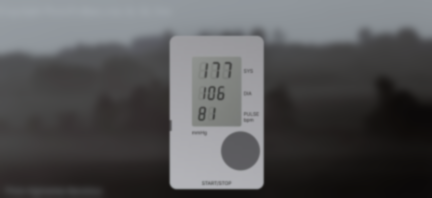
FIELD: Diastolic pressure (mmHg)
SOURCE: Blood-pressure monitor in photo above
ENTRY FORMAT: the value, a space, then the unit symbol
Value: 106 mmHg
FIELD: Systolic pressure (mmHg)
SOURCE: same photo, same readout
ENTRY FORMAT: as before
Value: 177 mmHg
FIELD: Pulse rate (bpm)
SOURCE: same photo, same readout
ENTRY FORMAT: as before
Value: 81 bpm
